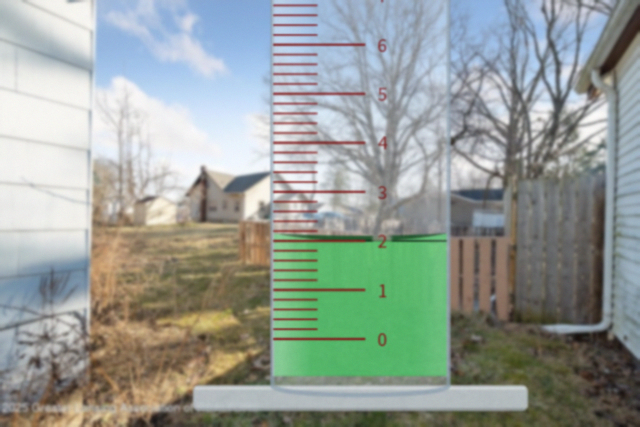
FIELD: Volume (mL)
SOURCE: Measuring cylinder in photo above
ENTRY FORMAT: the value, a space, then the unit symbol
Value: 2 mL
